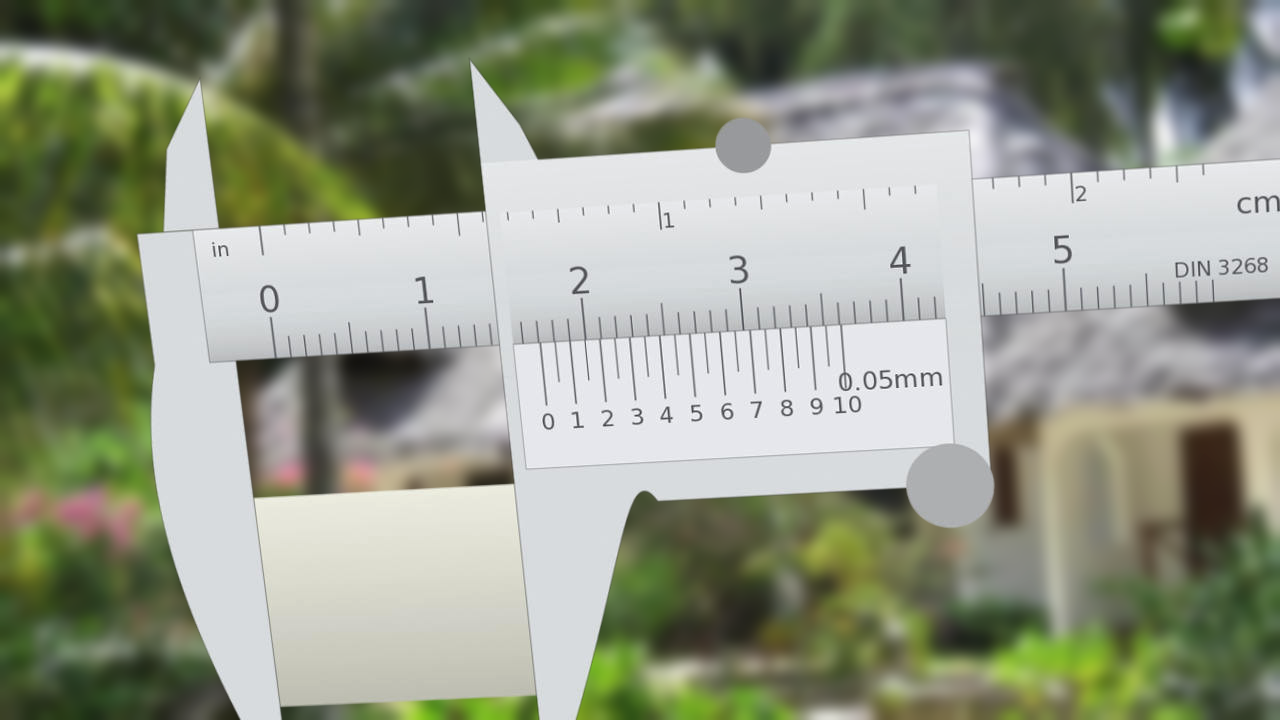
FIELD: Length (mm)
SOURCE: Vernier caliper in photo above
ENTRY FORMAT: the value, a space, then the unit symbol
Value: 17.1 mm
